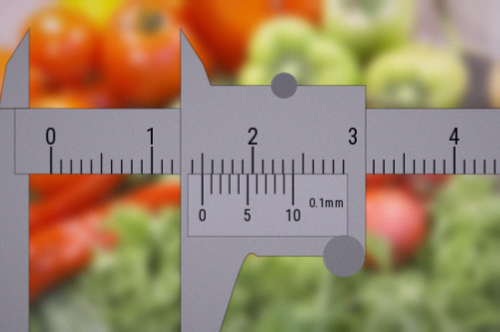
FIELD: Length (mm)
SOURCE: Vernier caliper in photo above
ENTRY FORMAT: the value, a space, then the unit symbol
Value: 15.0 mm
